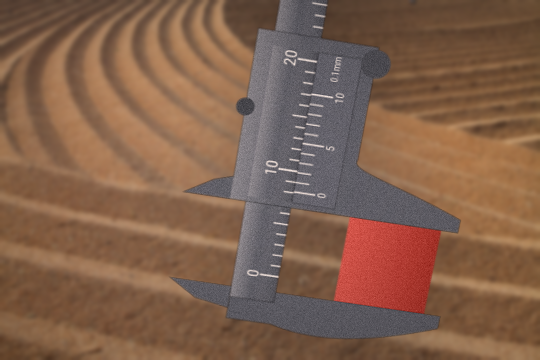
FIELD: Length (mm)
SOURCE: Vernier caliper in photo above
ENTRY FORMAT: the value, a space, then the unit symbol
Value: 8.1 mm
